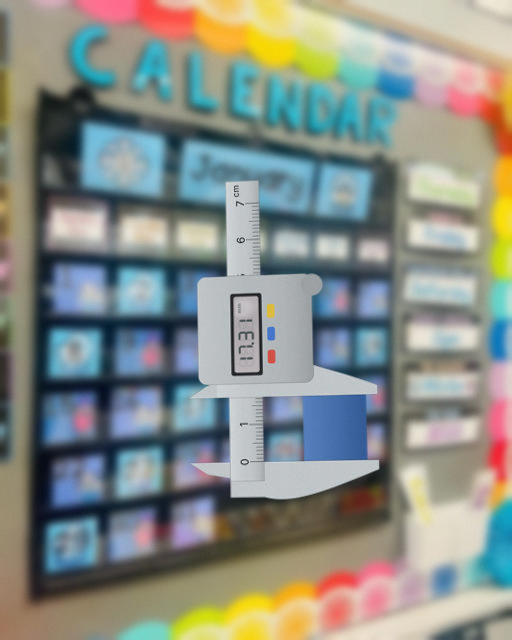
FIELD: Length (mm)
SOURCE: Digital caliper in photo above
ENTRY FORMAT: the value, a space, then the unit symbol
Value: 17.31 mm
